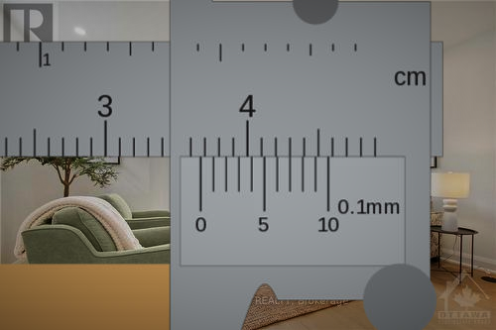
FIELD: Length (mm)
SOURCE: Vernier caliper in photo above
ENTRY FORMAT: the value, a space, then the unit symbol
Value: 36.7 mm
